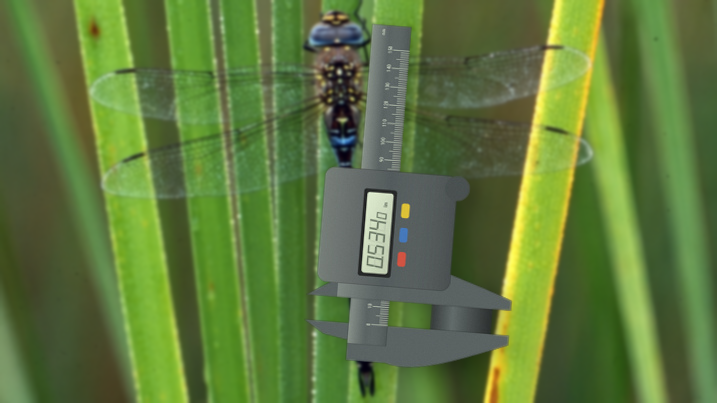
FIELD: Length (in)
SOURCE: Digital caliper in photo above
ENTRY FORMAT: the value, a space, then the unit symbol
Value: 0.5340 in
